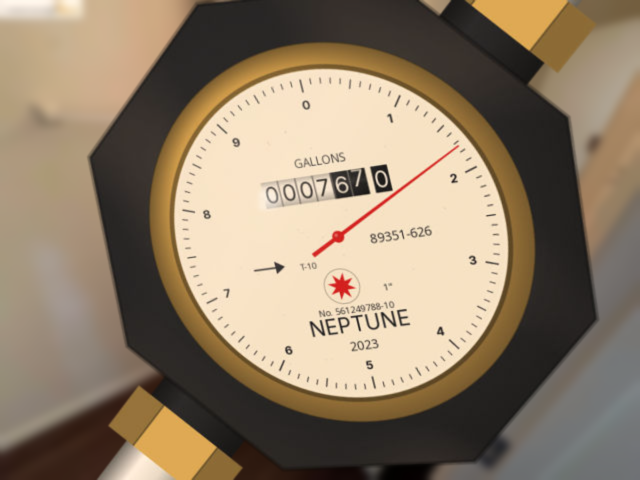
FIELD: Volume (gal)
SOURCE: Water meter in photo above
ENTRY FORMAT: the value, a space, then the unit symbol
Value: 7671.7 gal
